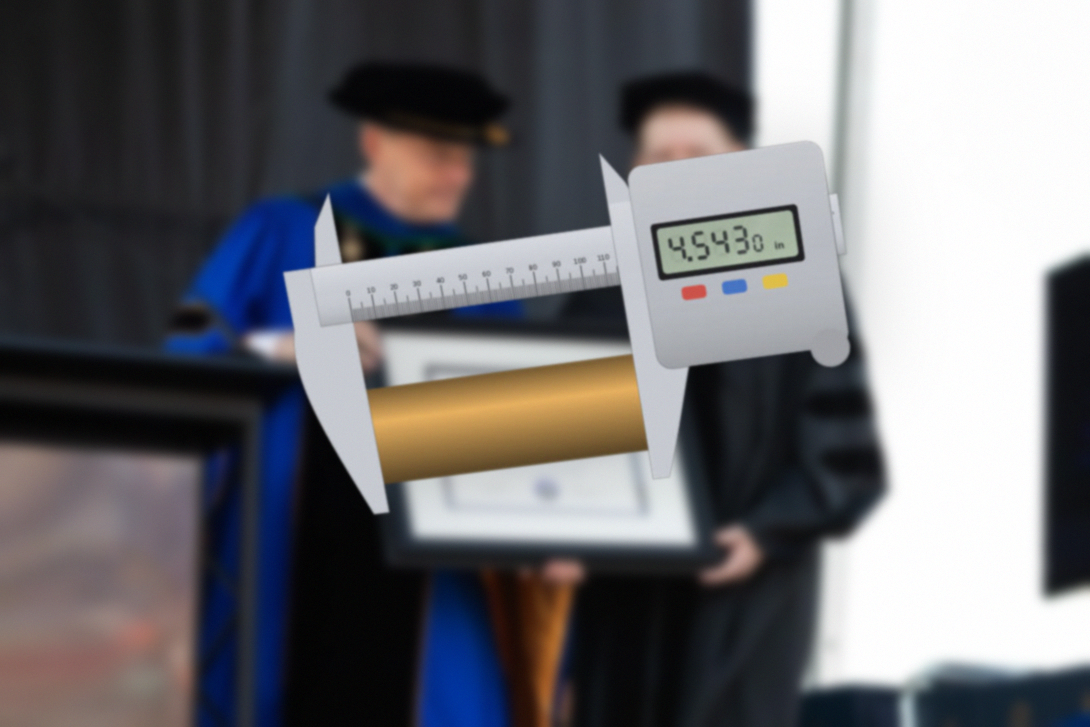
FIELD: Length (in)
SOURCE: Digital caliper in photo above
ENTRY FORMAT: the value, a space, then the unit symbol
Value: 4.5430 in
